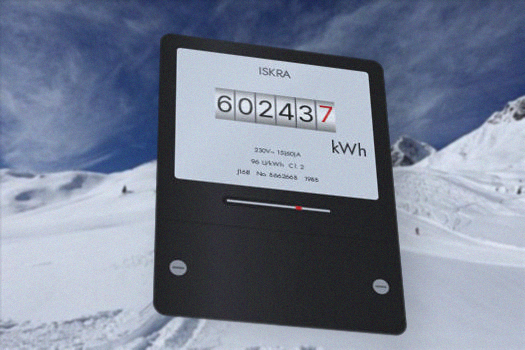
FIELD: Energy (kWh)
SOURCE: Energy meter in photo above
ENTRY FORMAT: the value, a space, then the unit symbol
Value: 60243.7 kWh
